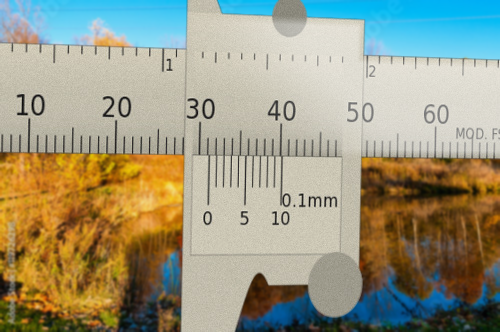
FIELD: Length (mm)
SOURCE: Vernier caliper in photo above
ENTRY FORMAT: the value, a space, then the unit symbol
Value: 31.2 mm
